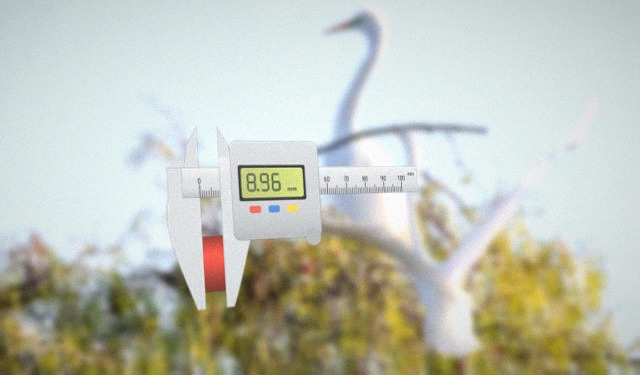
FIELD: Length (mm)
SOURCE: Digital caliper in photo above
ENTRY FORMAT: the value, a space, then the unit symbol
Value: 8.96 mm
